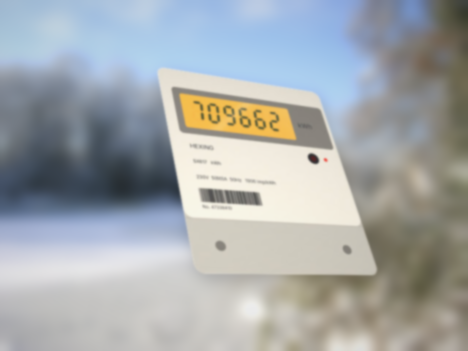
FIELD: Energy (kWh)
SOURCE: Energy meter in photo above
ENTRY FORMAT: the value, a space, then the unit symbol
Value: 709662 kWh
